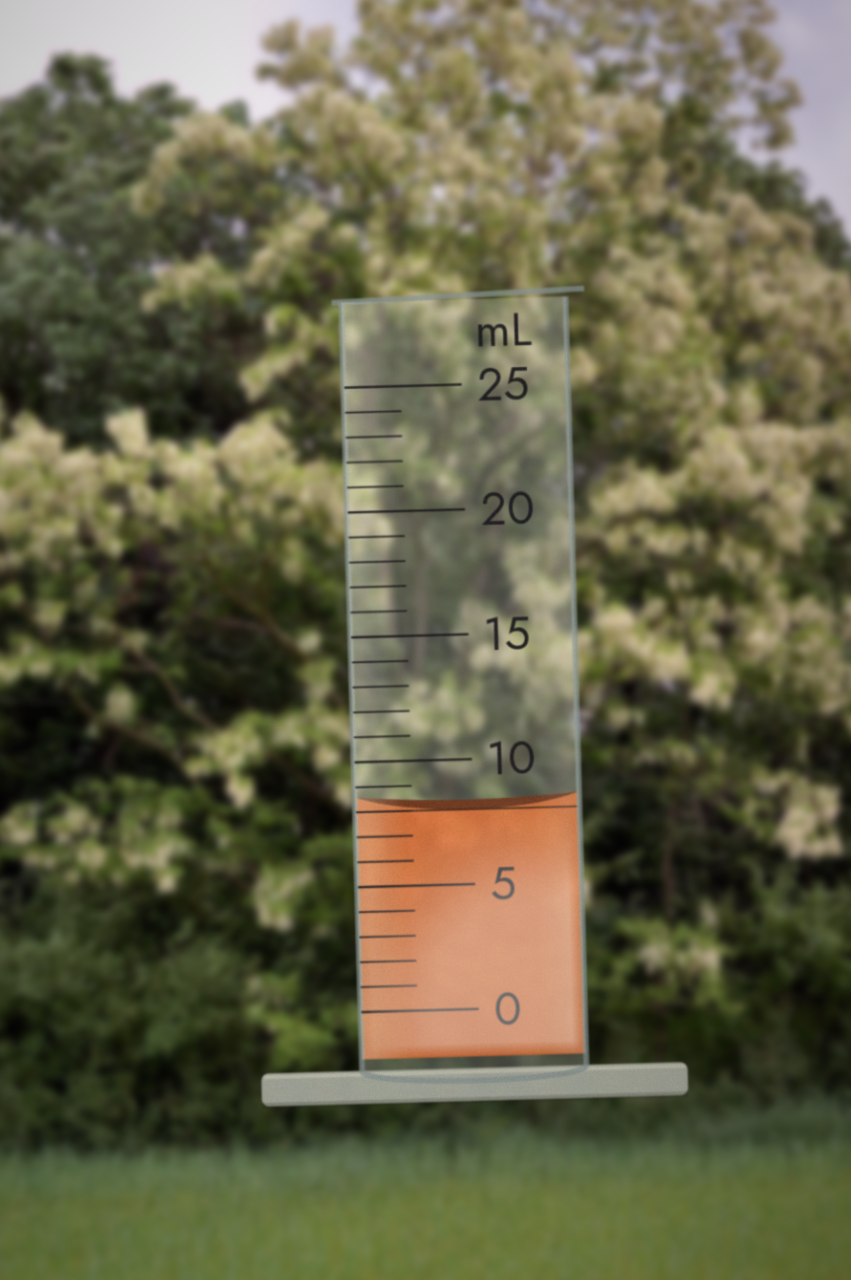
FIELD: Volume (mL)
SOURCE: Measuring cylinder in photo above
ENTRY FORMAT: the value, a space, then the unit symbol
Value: 8 mL
